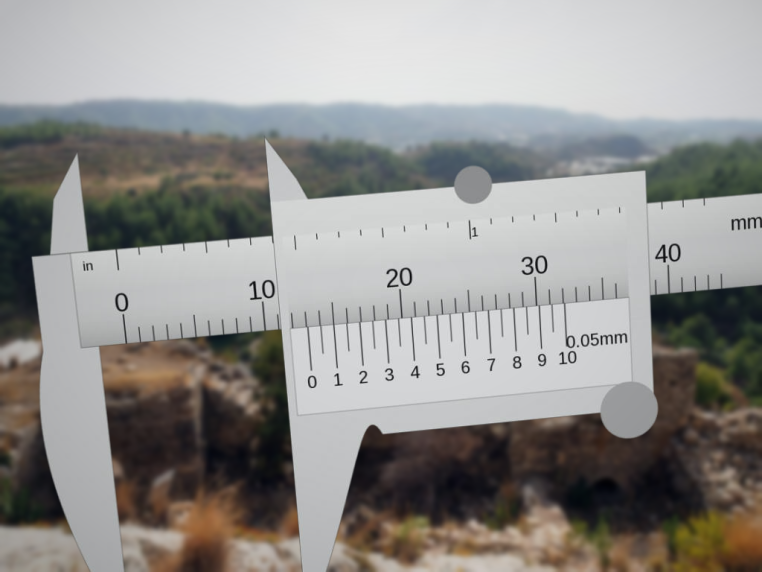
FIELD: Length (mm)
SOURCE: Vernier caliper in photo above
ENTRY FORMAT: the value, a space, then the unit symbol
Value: 13.1 mm
